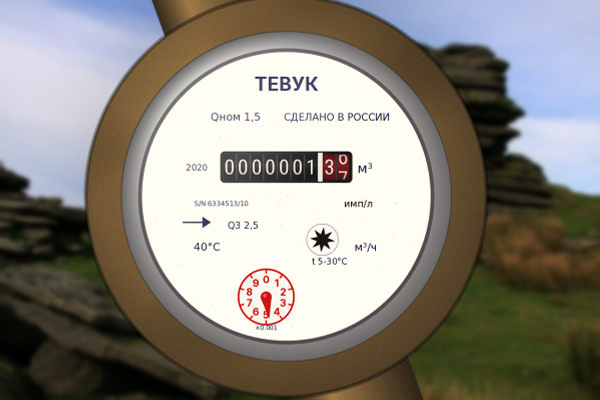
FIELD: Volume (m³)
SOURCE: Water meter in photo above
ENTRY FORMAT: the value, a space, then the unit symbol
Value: 1.364 m³
